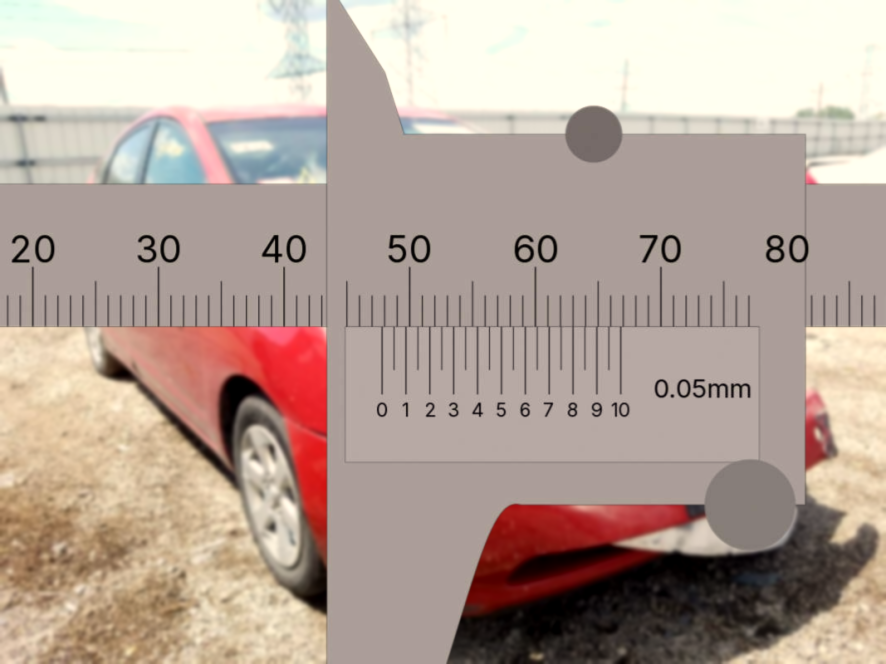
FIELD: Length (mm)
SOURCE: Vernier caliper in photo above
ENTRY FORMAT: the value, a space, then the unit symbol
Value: 47.8 mm
